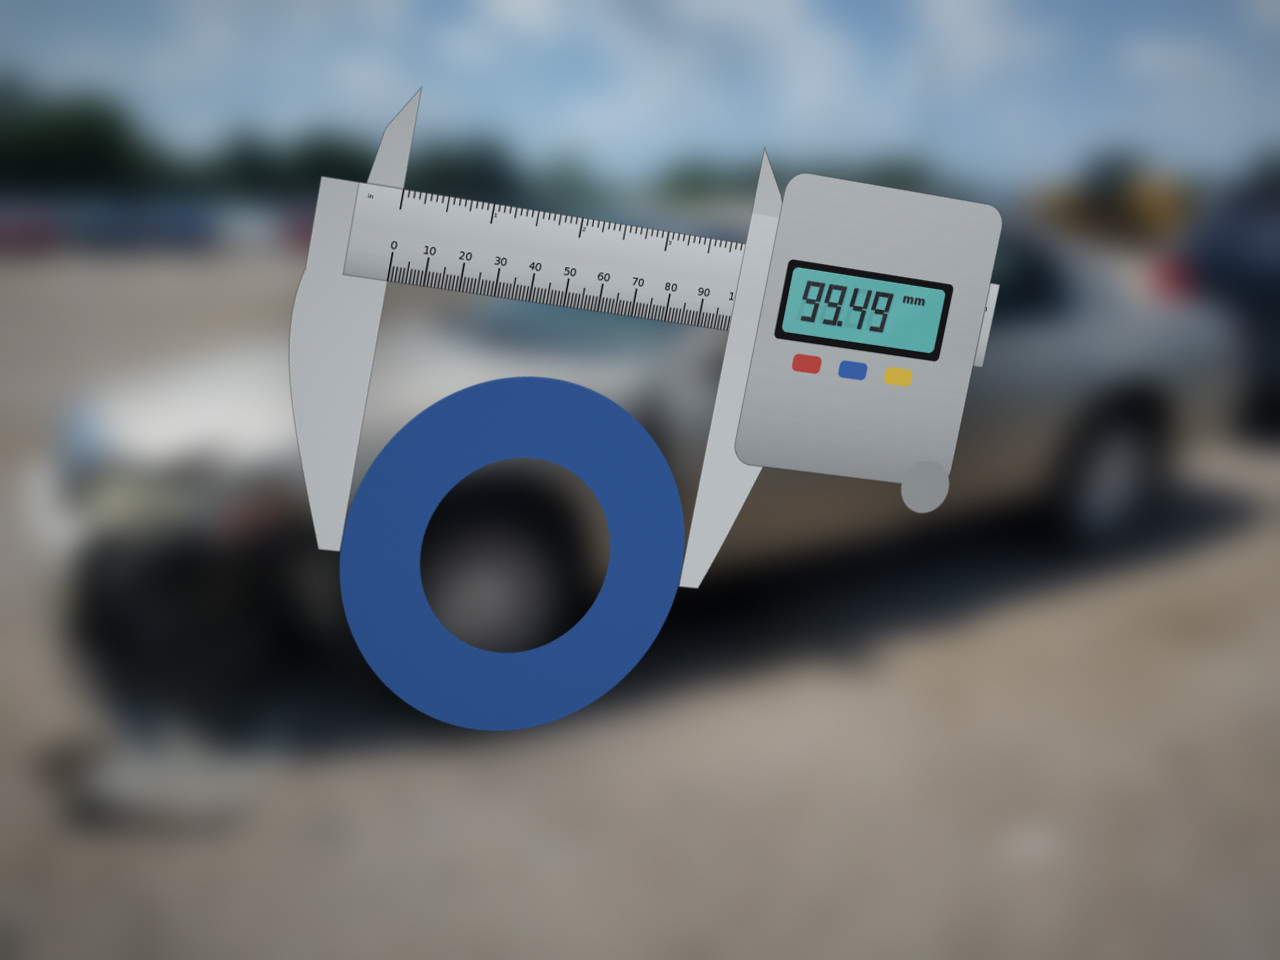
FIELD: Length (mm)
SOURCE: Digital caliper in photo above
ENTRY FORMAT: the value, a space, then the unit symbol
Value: 99.49 mm
